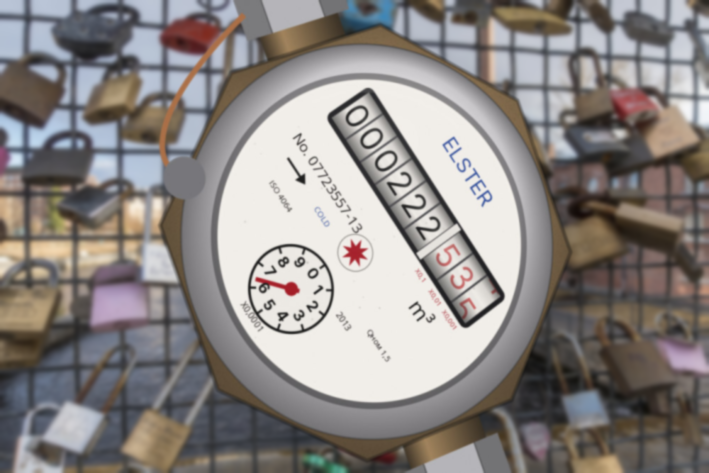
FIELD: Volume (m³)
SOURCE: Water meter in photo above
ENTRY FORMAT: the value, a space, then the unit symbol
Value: 222.5346 m³
